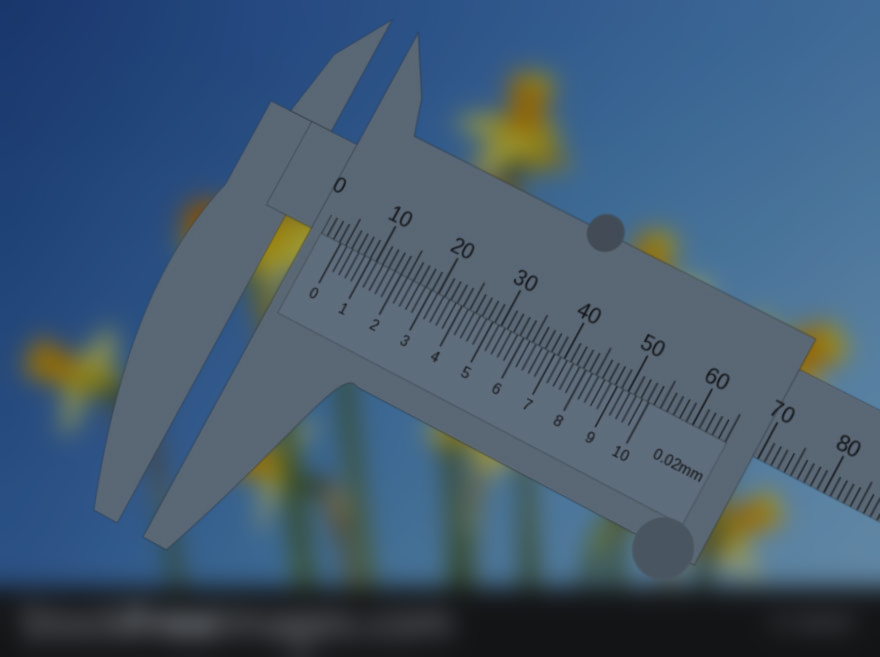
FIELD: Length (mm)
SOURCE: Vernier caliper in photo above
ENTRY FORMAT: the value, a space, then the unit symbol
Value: 4.2 mm
